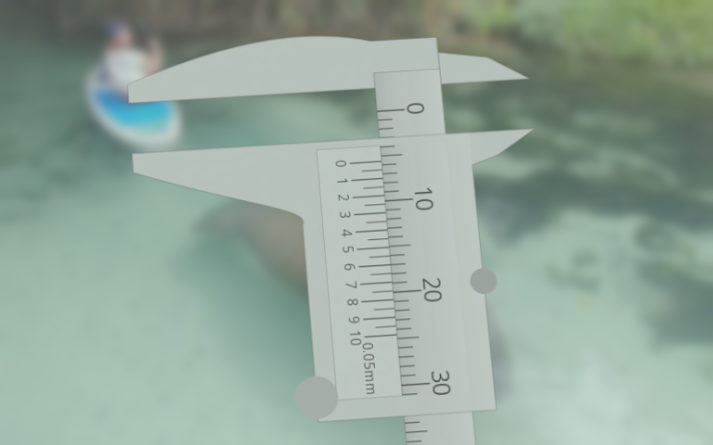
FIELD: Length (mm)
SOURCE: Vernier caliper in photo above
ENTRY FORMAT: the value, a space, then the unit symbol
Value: 5.6 mm
